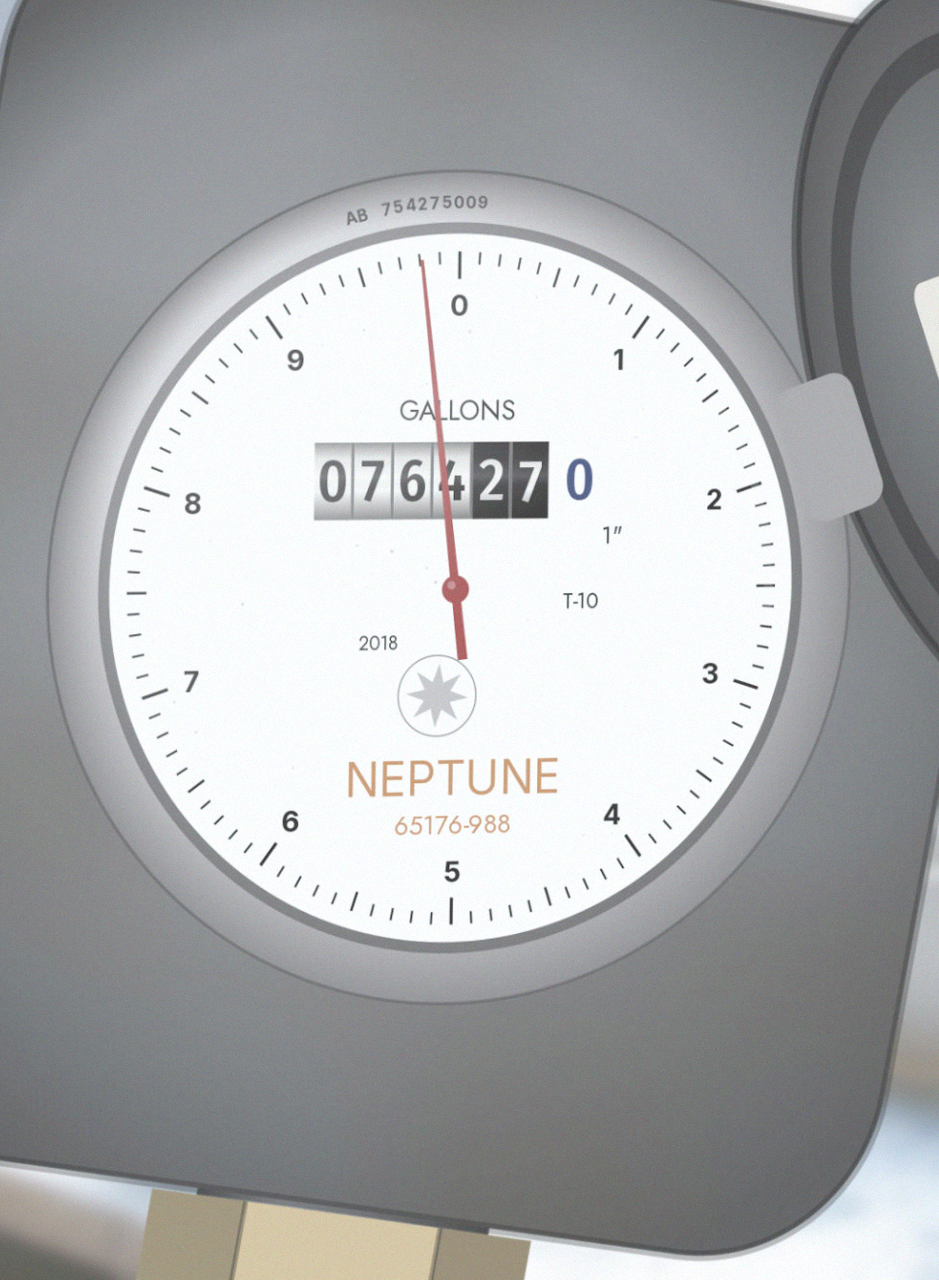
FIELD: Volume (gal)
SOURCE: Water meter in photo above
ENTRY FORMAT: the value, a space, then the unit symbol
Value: 764269.8 gal
